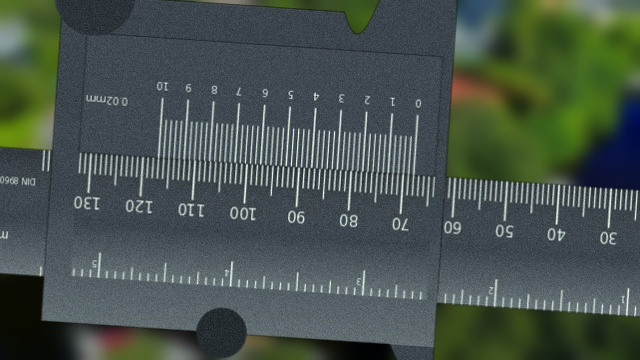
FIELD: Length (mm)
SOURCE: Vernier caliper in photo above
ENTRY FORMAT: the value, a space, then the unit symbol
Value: 68.0 mm
